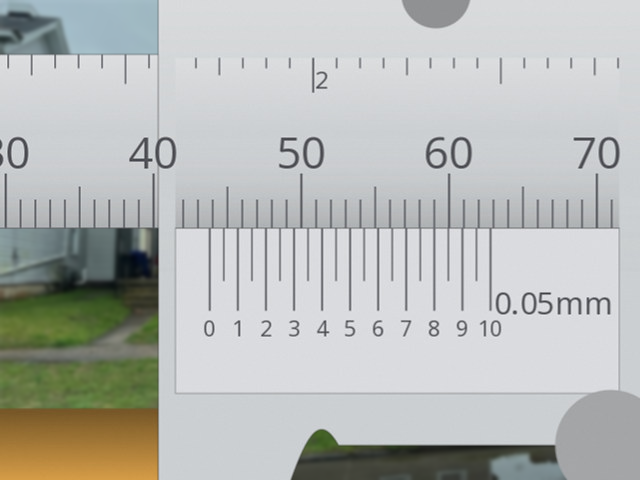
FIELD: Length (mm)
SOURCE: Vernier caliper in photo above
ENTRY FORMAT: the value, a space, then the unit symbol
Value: 43.8 mm
